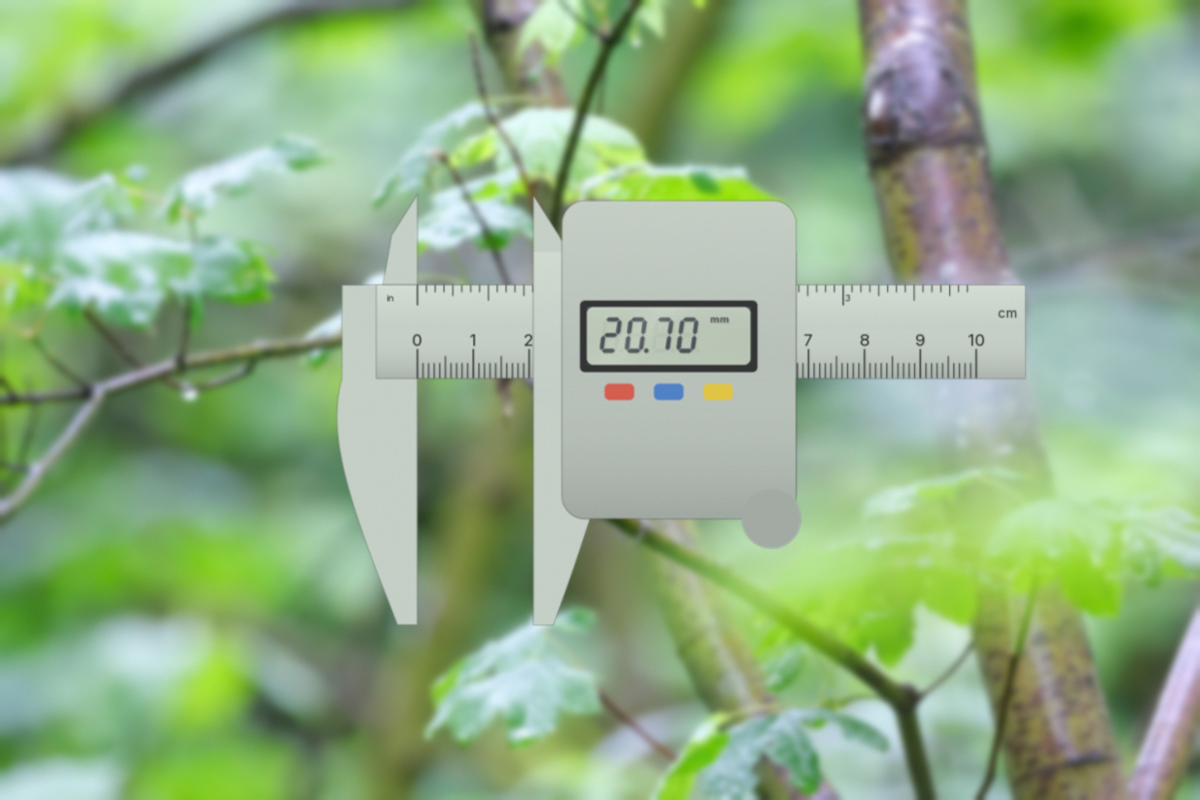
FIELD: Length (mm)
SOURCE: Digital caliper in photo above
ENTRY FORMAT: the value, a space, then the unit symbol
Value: 20.70 mm
